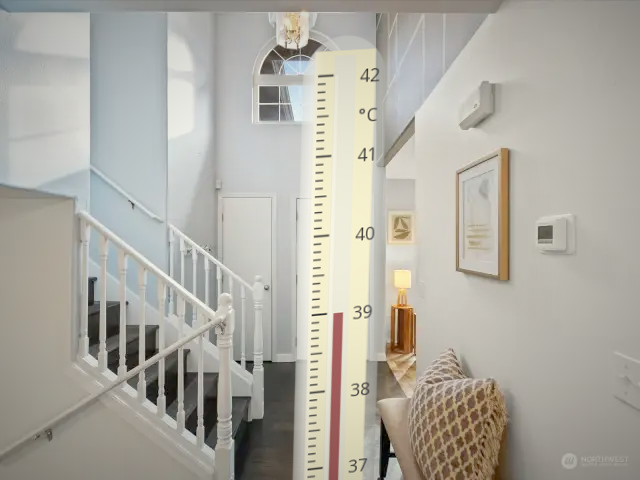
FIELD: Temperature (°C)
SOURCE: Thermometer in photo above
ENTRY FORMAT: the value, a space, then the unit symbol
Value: 39 °C
